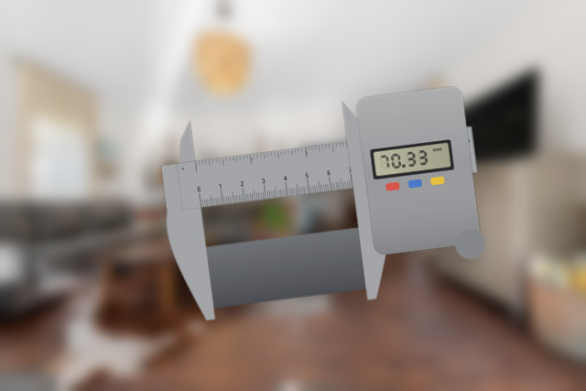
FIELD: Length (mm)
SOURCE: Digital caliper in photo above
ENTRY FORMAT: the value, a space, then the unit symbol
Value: 70.33 mm
